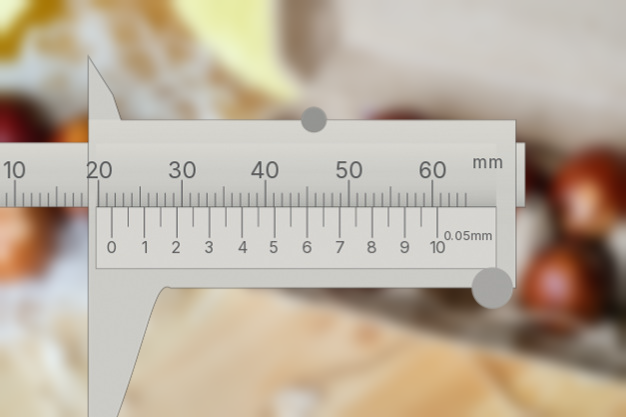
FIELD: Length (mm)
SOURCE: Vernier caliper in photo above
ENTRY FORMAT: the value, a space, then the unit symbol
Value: 21.6 mm
